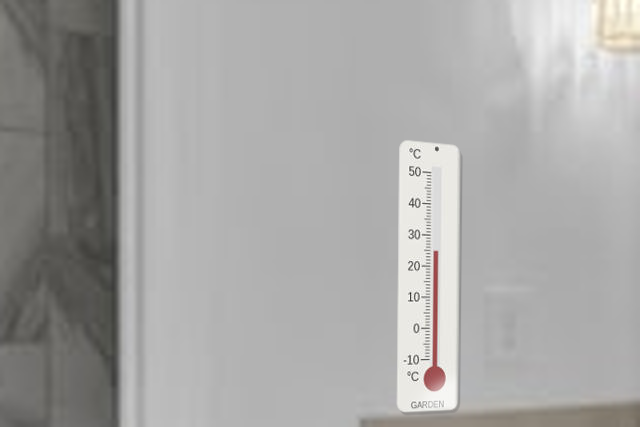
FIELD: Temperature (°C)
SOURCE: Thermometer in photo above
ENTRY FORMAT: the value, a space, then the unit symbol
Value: 25 °C
